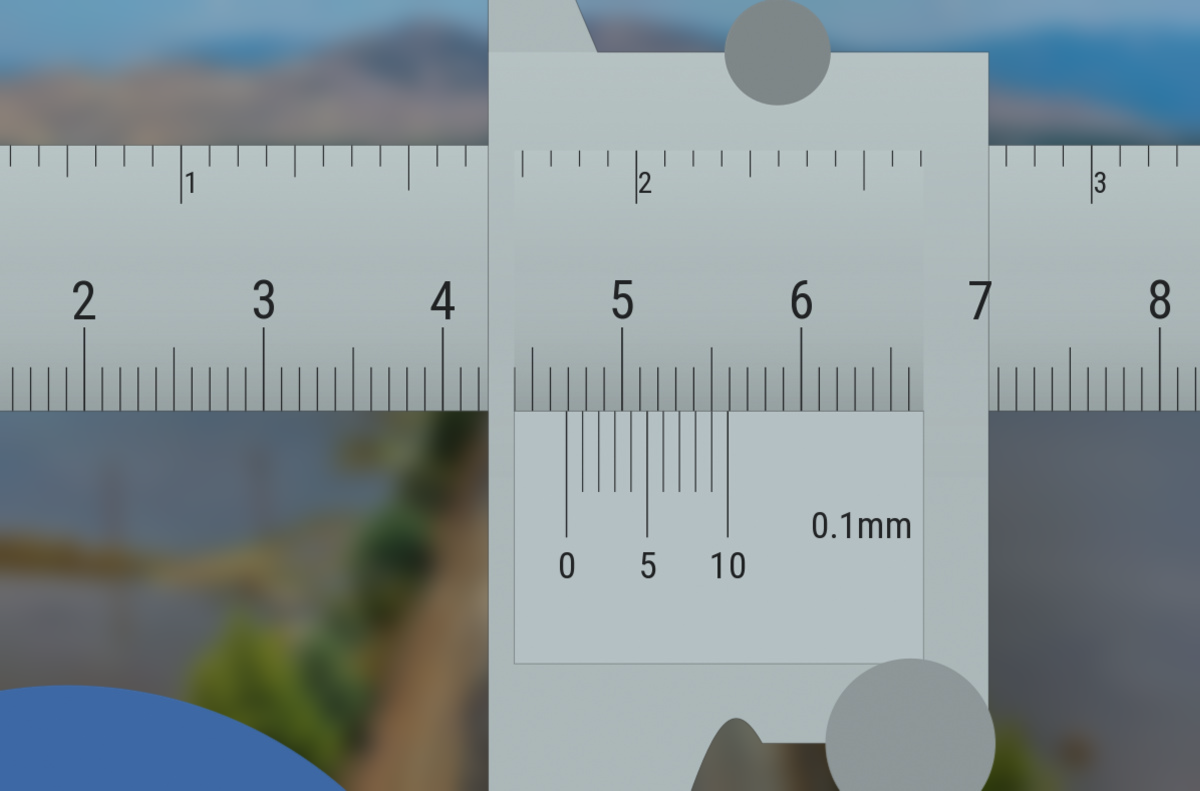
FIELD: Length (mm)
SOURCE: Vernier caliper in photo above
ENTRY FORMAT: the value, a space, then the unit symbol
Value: 46.9 mm
